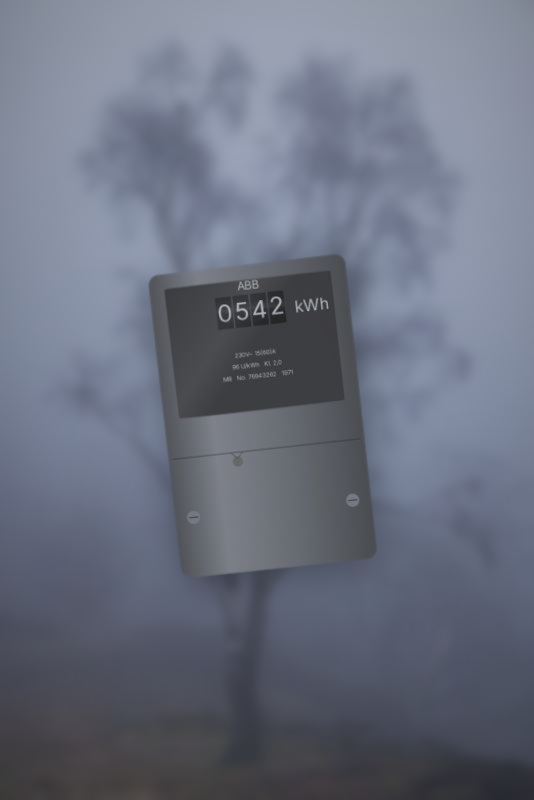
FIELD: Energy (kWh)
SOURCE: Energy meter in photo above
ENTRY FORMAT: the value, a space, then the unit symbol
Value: 542 kWh
